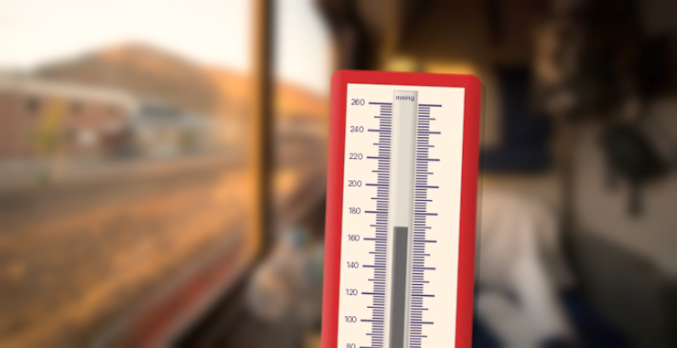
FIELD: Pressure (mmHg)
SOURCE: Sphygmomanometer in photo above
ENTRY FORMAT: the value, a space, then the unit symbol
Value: 170 mmHg
